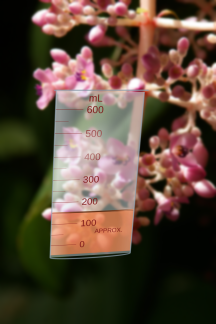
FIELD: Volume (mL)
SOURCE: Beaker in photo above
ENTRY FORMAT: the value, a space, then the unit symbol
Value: 150 mL
